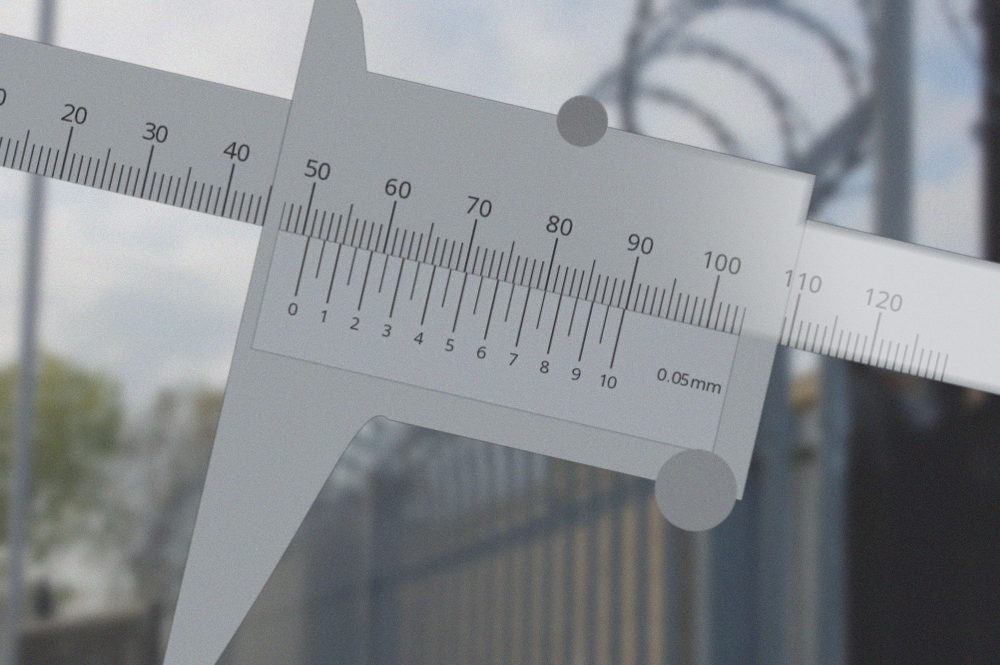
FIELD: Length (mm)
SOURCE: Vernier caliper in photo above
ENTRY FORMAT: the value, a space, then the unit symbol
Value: 50.8 mm
